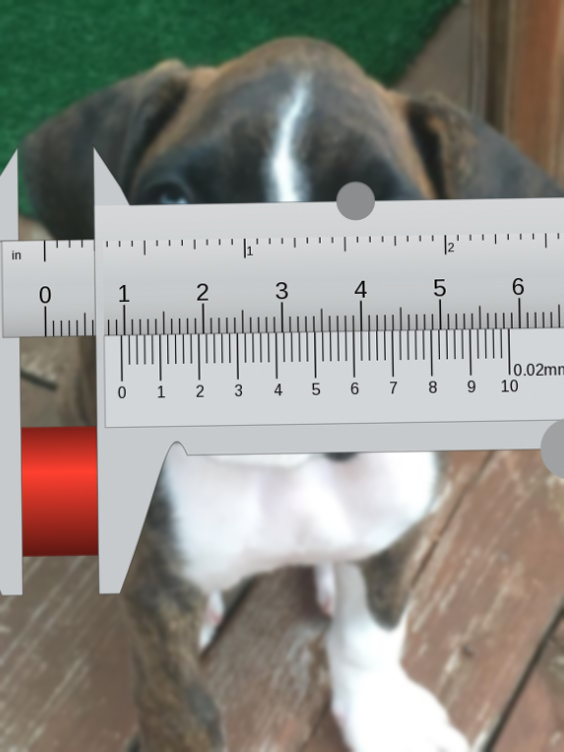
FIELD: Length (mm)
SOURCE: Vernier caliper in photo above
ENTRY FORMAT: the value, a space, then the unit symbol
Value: 9.6 mm
